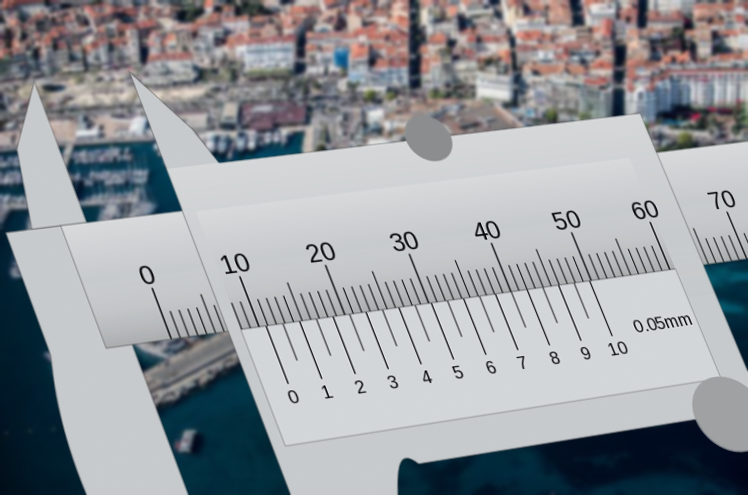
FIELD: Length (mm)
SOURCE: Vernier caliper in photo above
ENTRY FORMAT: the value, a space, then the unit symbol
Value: 10.8 mm
